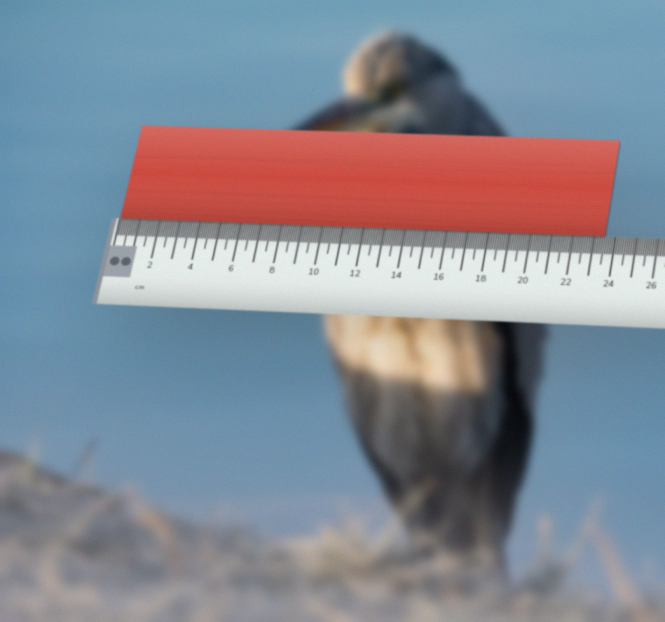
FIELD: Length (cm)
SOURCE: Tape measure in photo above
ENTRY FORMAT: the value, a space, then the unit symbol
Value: 23.5 cm
